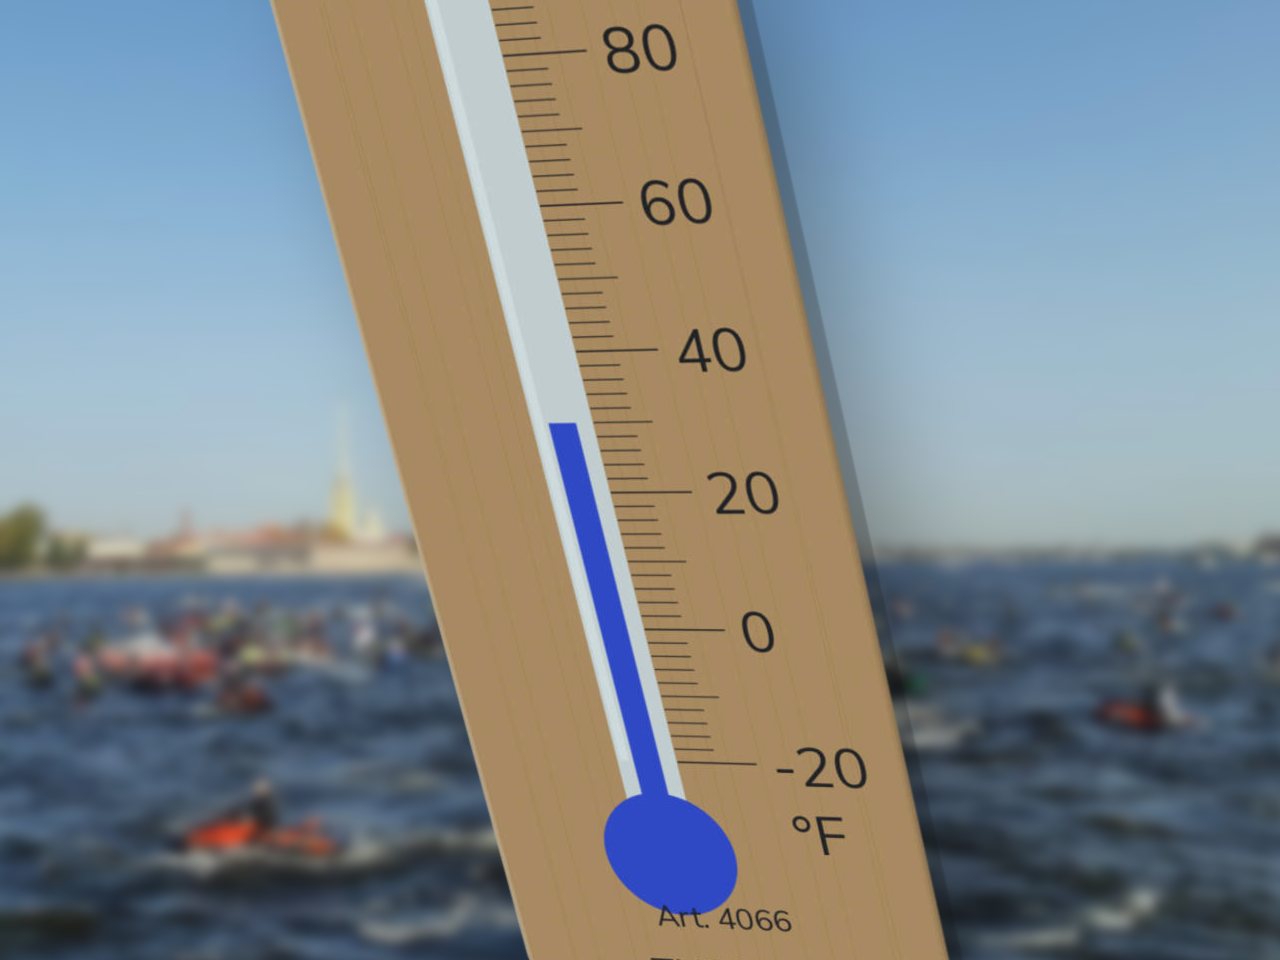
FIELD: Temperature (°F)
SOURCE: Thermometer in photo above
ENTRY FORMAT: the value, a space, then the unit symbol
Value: 30 °F
